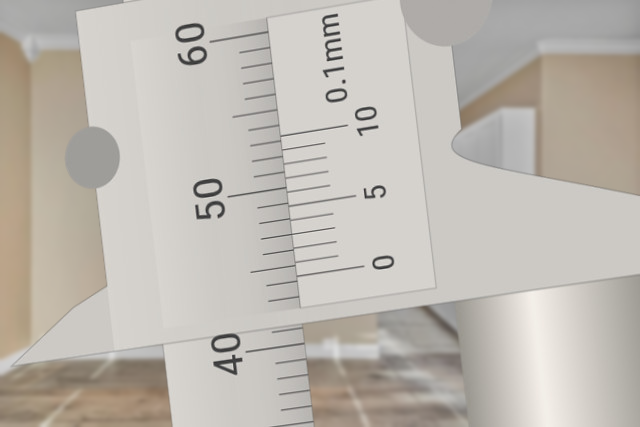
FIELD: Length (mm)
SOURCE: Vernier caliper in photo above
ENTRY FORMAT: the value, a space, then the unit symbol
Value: 44.3 mm
